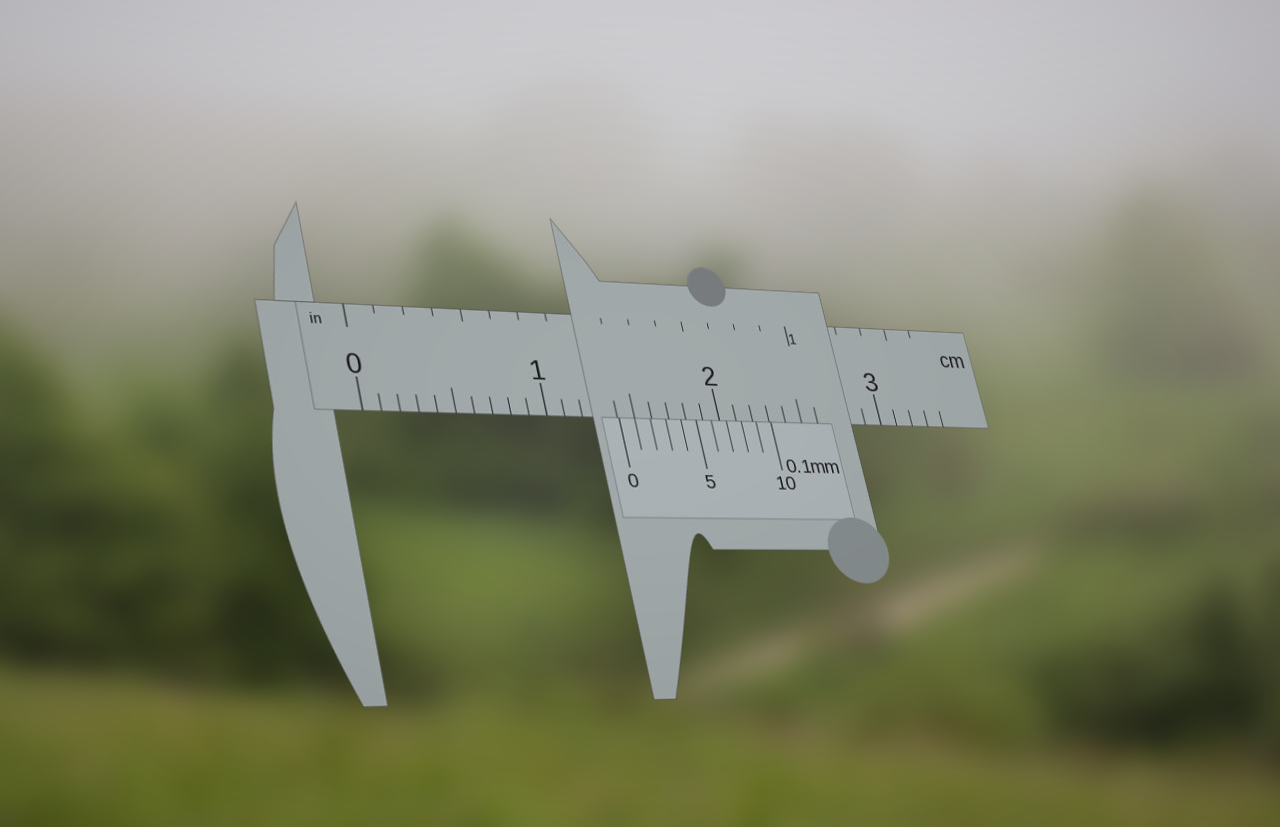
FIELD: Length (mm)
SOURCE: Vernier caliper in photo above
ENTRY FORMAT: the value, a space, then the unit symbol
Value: 14.1 mm
